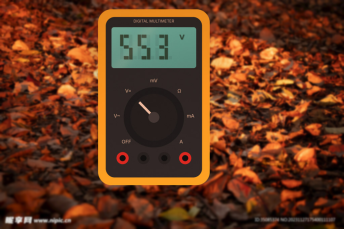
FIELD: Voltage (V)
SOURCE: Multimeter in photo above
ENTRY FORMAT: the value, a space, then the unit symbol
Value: 553 V
